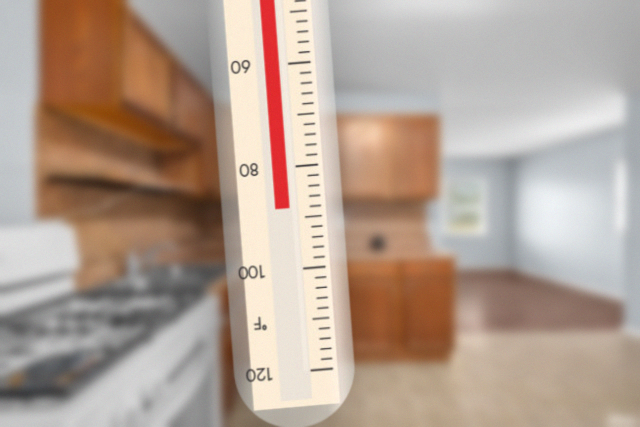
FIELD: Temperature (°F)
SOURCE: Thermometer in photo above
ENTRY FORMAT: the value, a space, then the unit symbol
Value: 88 °F
